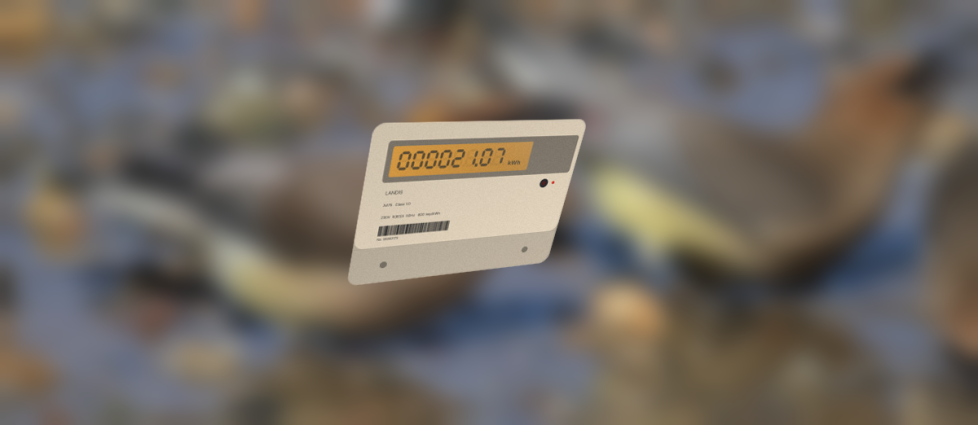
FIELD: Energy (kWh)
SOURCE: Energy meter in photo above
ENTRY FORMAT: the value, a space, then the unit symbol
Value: 21.07 kWh
